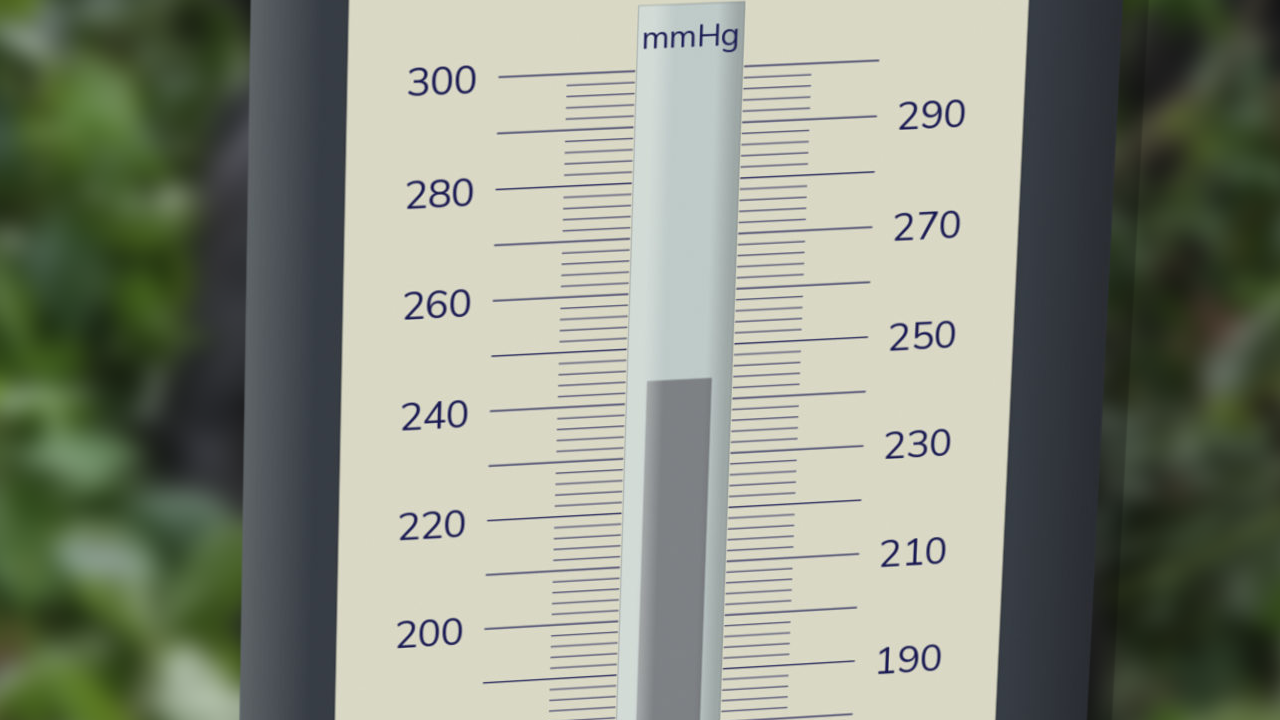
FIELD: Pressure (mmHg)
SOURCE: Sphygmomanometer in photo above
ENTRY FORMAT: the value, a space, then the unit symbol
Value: 244 mmHg
